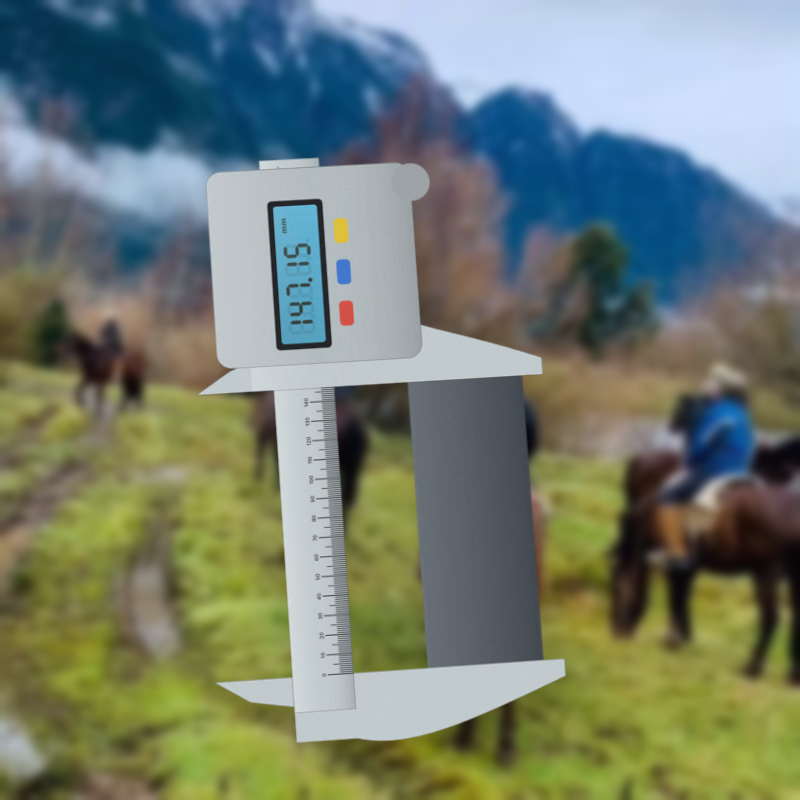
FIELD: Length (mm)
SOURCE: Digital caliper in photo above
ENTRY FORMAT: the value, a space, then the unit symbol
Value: 147.15 mm
